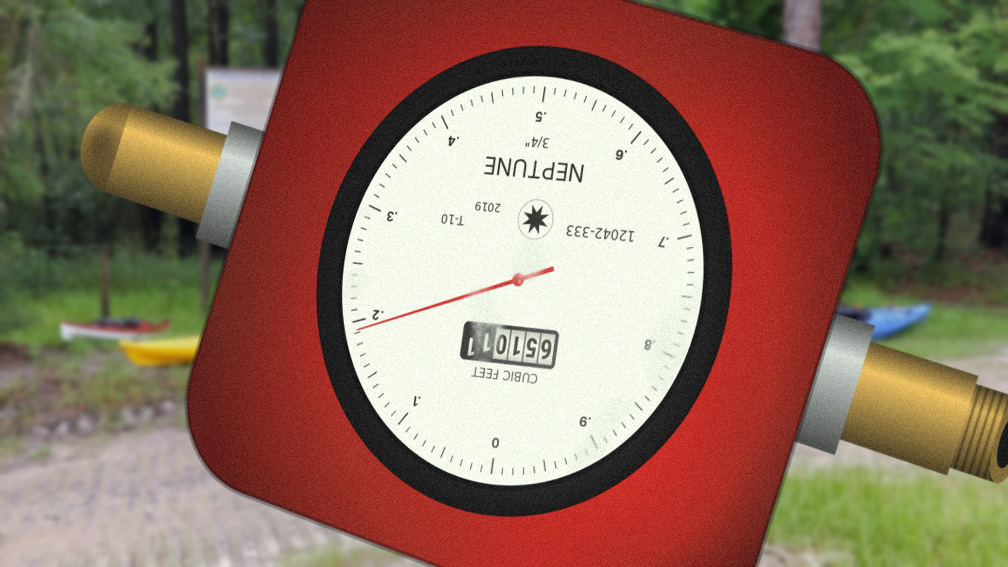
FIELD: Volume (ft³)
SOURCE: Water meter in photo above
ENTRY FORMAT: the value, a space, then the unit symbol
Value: 651011.19 ft³
